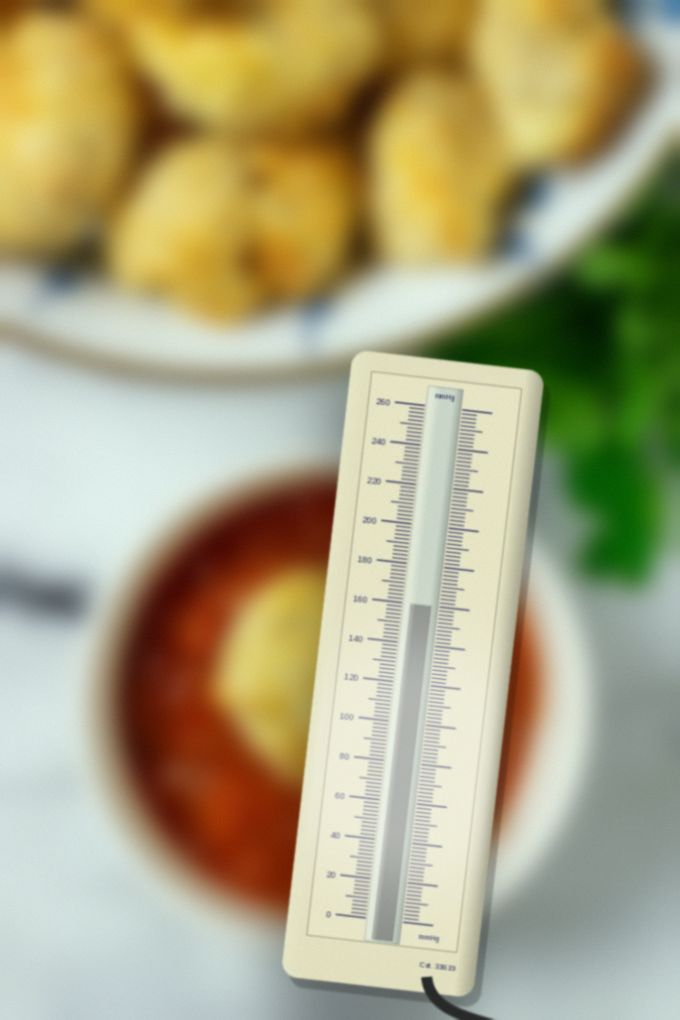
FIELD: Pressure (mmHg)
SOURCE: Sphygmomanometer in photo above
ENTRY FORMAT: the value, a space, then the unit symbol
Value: 160 mmHg
